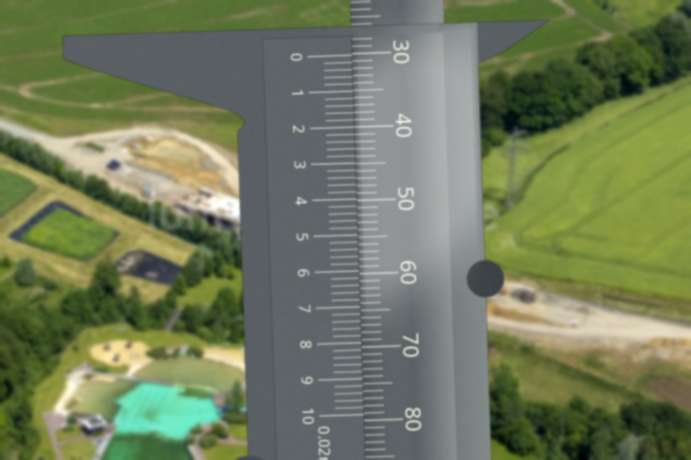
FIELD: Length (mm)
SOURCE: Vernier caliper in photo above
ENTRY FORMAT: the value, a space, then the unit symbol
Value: 30.2 mm
